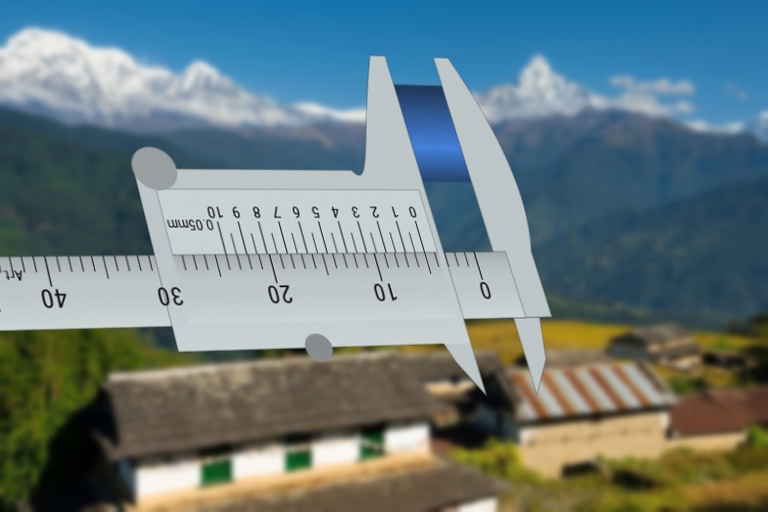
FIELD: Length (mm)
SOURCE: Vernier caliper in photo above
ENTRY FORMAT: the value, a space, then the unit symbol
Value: 5.0 mm
